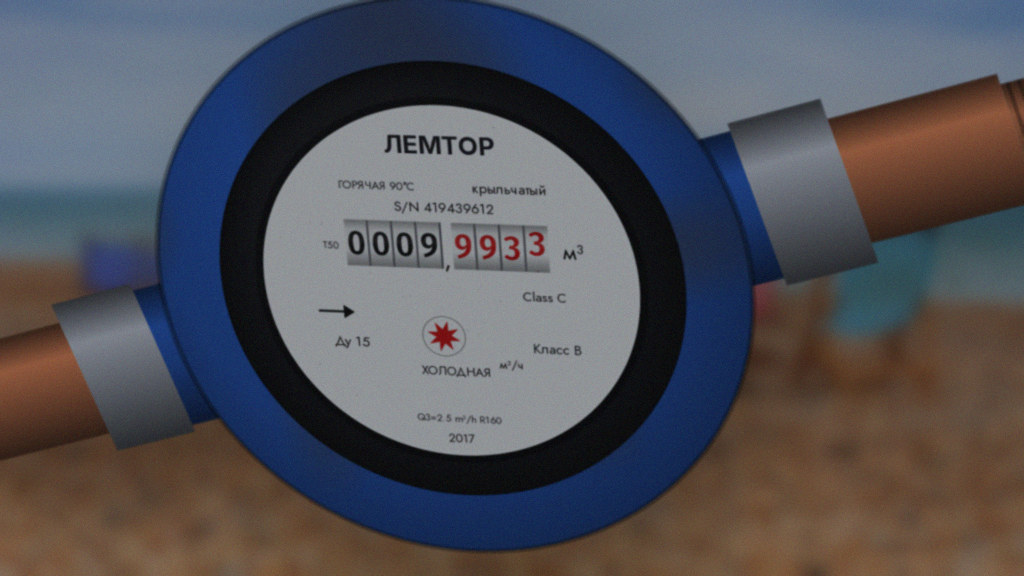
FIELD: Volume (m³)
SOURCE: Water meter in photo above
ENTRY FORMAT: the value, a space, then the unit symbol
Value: 9.9933 m³
